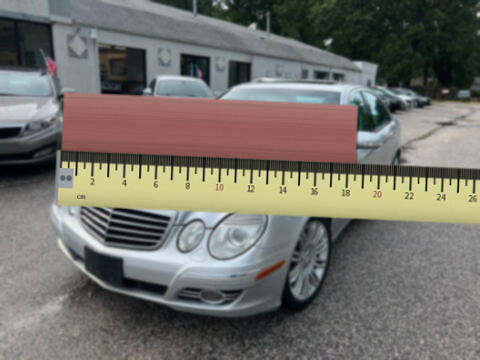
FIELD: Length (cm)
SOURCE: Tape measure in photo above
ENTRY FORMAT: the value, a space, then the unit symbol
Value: 18.5 cm
